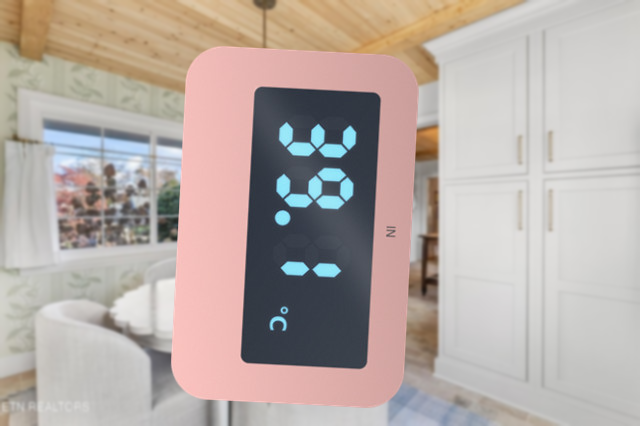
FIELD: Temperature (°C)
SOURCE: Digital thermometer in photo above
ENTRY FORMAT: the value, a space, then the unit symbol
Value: 39.1 °C
